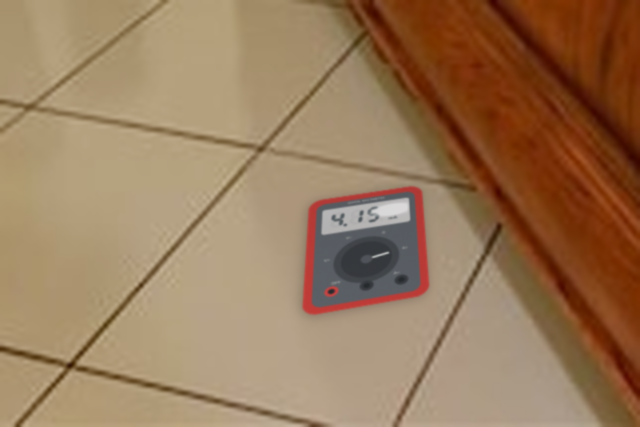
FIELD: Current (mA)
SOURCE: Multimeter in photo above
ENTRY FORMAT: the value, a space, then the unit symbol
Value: 4.15 mA
